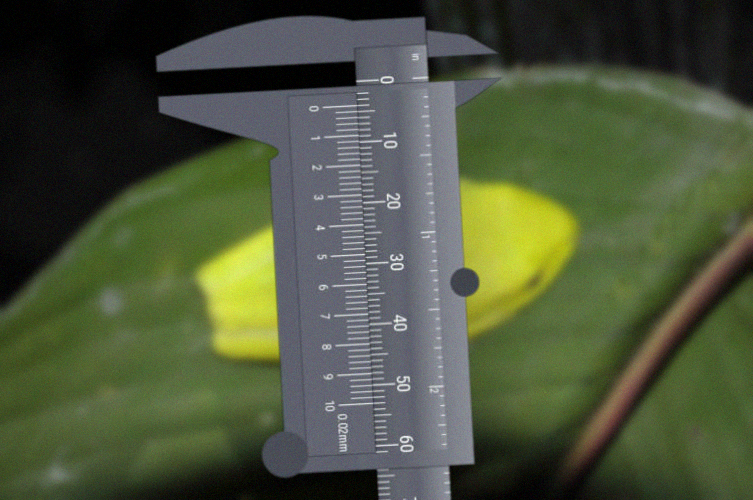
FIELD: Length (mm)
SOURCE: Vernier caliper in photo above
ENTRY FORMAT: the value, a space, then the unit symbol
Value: 4.0 mm
